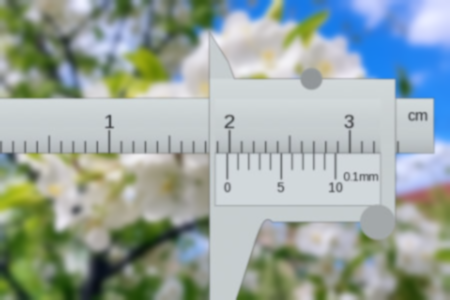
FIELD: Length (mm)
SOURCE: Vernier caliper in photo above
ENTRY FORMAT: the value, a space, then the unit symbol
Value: 19.8 mm
